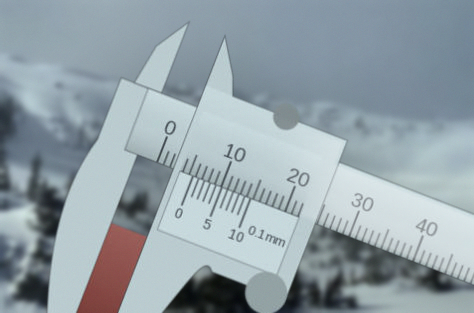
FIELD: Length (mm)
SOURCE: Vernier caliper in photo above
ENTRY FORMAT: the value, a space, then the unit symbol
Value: 5.6 mm
